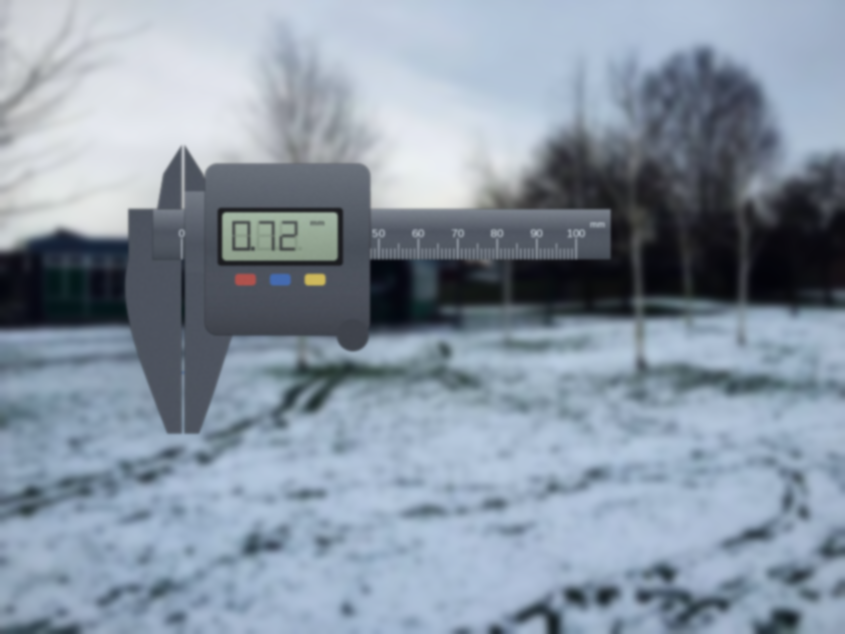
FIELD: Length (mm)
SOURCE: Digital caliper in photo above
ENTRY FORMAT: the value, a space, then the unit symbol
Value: 0.72 mm
